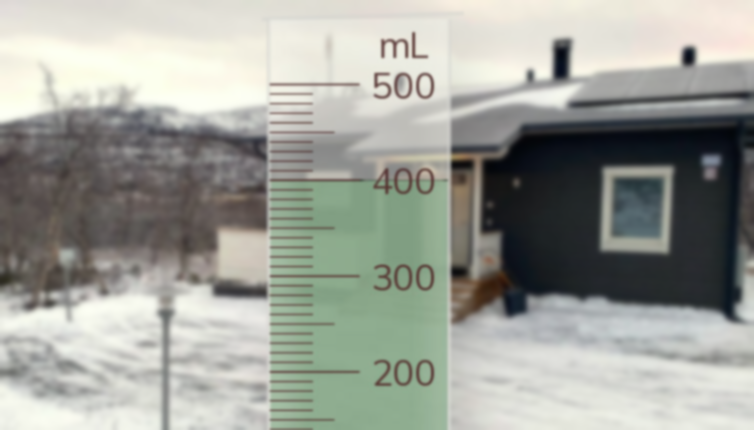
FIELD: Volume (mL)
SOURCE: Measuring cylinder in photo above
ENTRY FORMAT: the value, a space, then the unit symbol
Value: 400 mL
